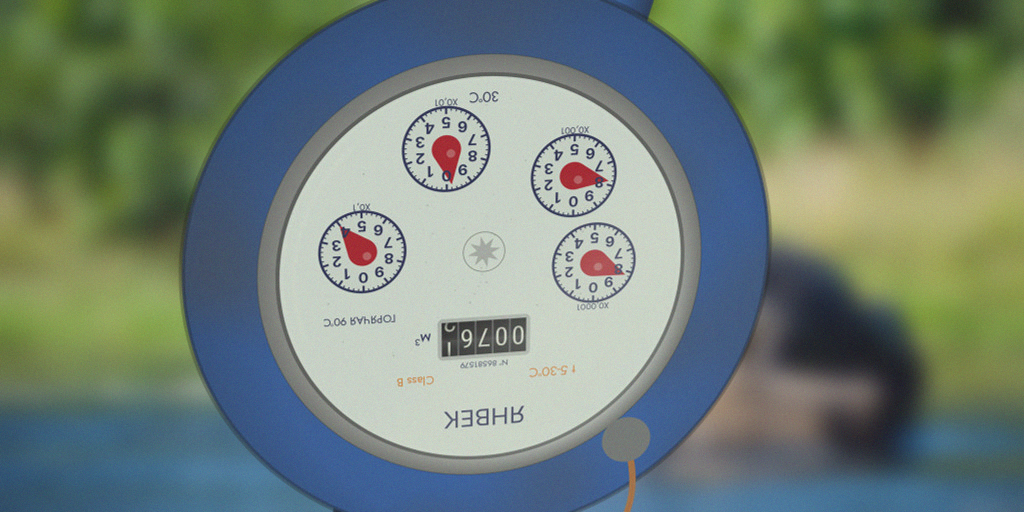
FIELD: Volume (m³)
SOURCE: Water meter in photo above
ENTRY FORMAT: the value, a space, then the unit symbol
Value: 761.3978 m³
